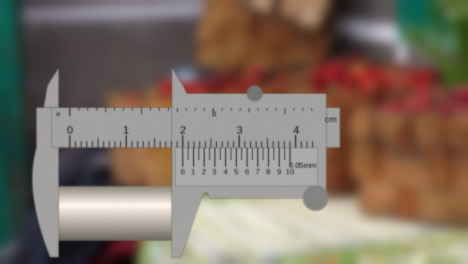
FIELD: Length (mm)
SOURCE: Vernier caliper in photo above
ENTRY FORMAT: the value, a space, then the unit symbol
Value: 20.0 mm
